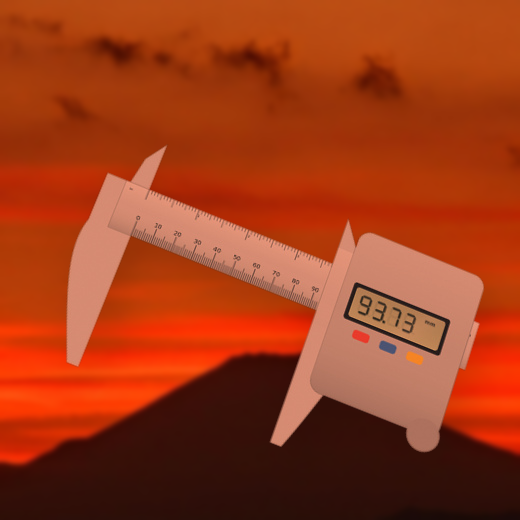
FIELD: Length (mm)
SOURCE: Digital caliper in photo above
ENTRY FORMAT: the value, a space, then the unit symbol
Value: 93.73 mm
